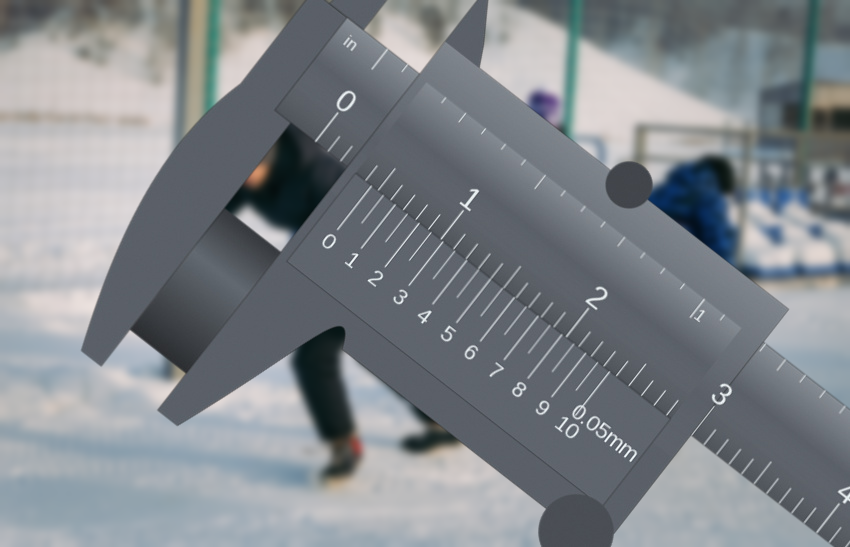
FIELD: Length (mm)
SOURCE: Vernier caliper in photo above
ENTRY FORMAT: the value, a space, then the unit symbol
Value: 4.5 mm
